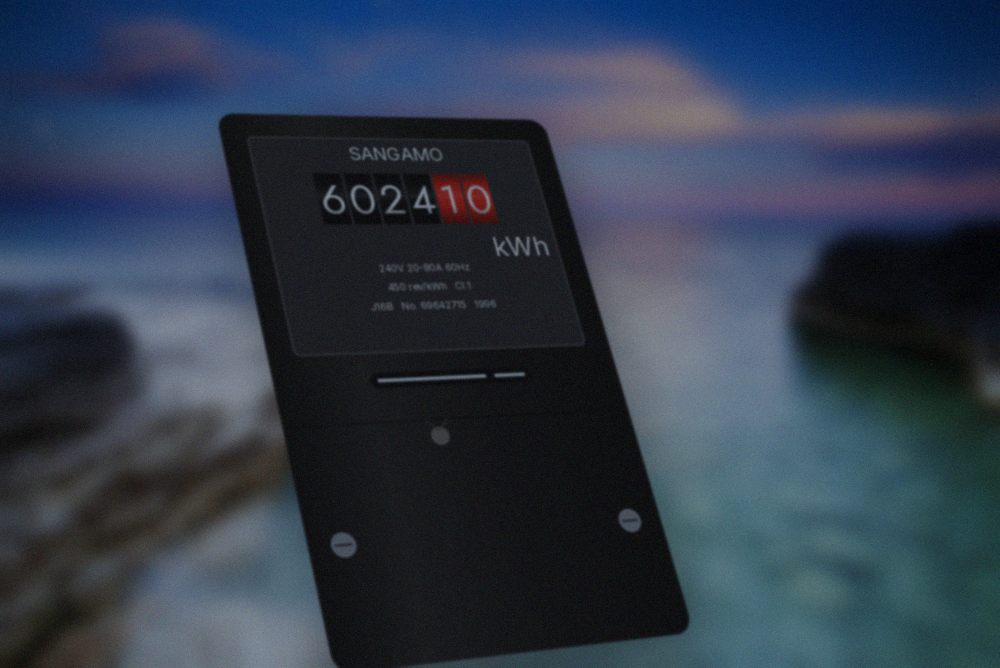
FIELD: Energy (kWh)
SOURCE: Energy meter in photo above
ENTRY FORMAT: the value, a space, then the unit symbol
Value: 6024.10 kWh
